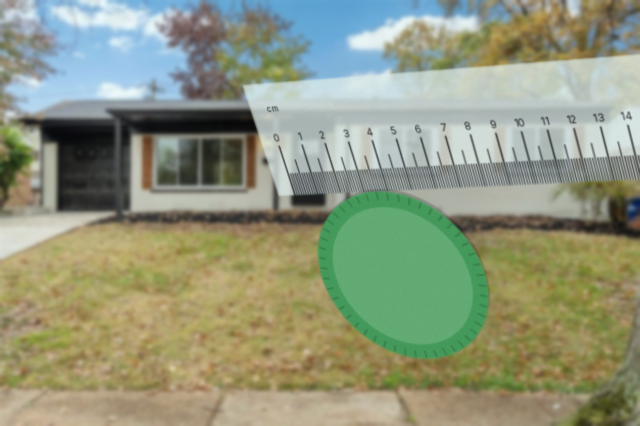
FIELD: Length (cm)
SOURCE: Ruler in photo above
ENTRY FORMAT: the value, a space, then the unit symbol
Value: 7 cm
